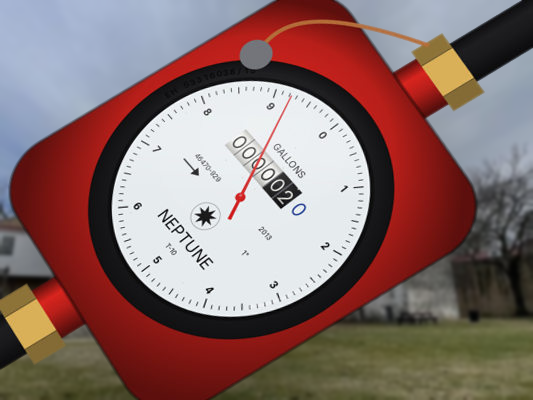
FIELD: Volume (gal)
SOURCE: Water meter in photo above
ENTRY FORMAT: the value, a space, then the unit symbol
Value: 19.2 gal
